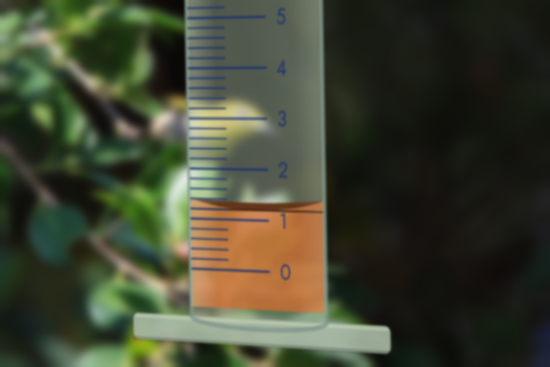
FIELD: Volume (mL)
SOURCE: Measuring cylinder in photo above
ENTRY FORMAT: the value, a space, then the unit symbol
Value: 1.2 mL
